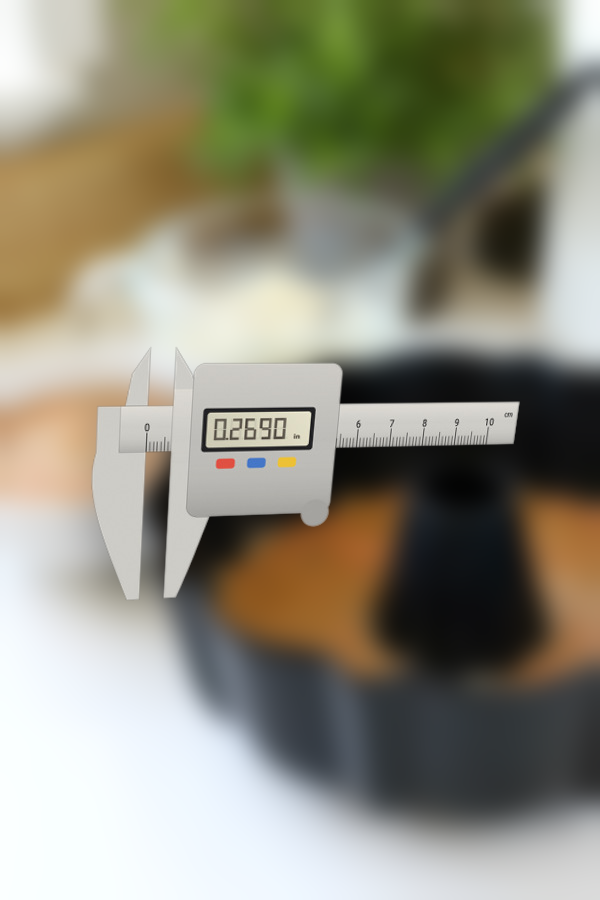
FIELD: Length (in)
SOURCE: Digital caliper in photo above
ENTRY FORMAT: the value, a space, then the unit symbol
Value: 0.2690 in
